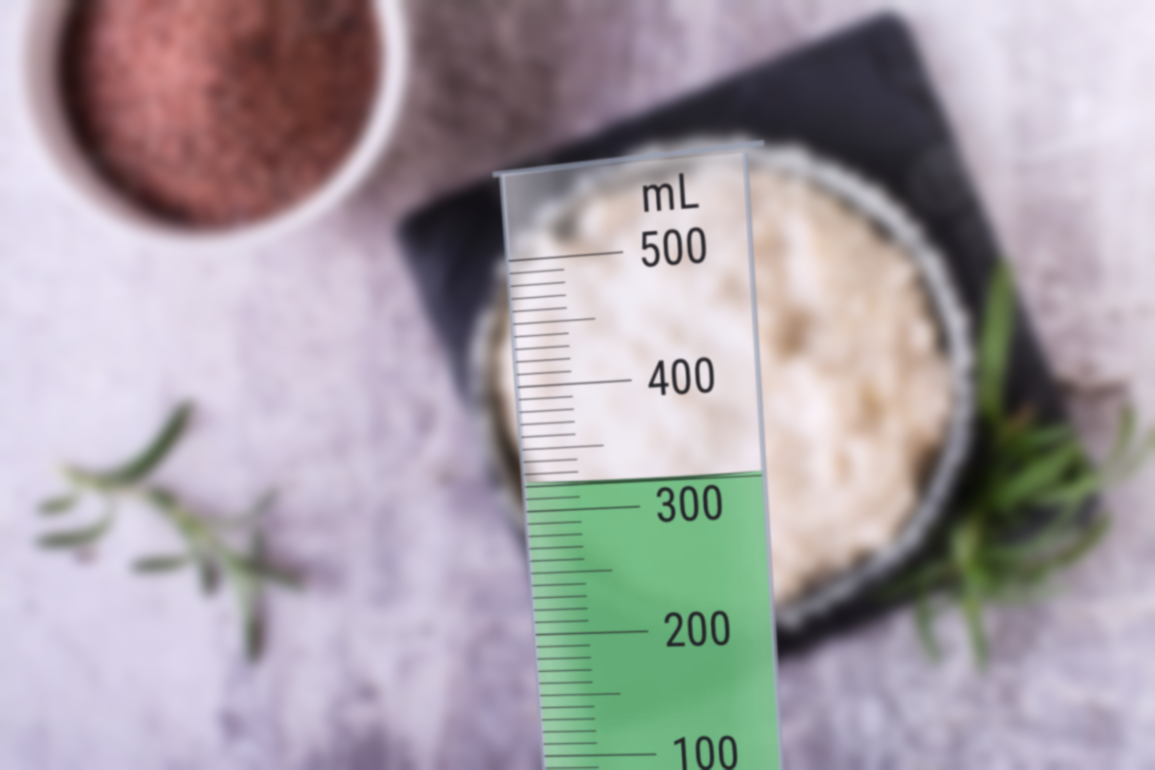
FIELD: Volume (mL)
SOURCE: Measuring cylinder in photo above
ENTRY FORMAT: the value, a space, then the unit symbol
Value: 320 mL
